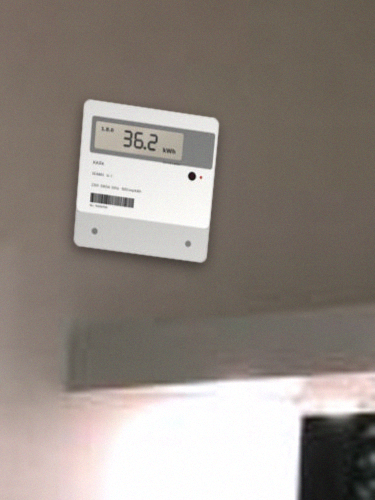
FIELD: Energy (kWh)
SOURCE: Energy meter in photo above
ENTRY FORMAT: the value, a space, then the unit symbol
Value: 36.2 kWh
